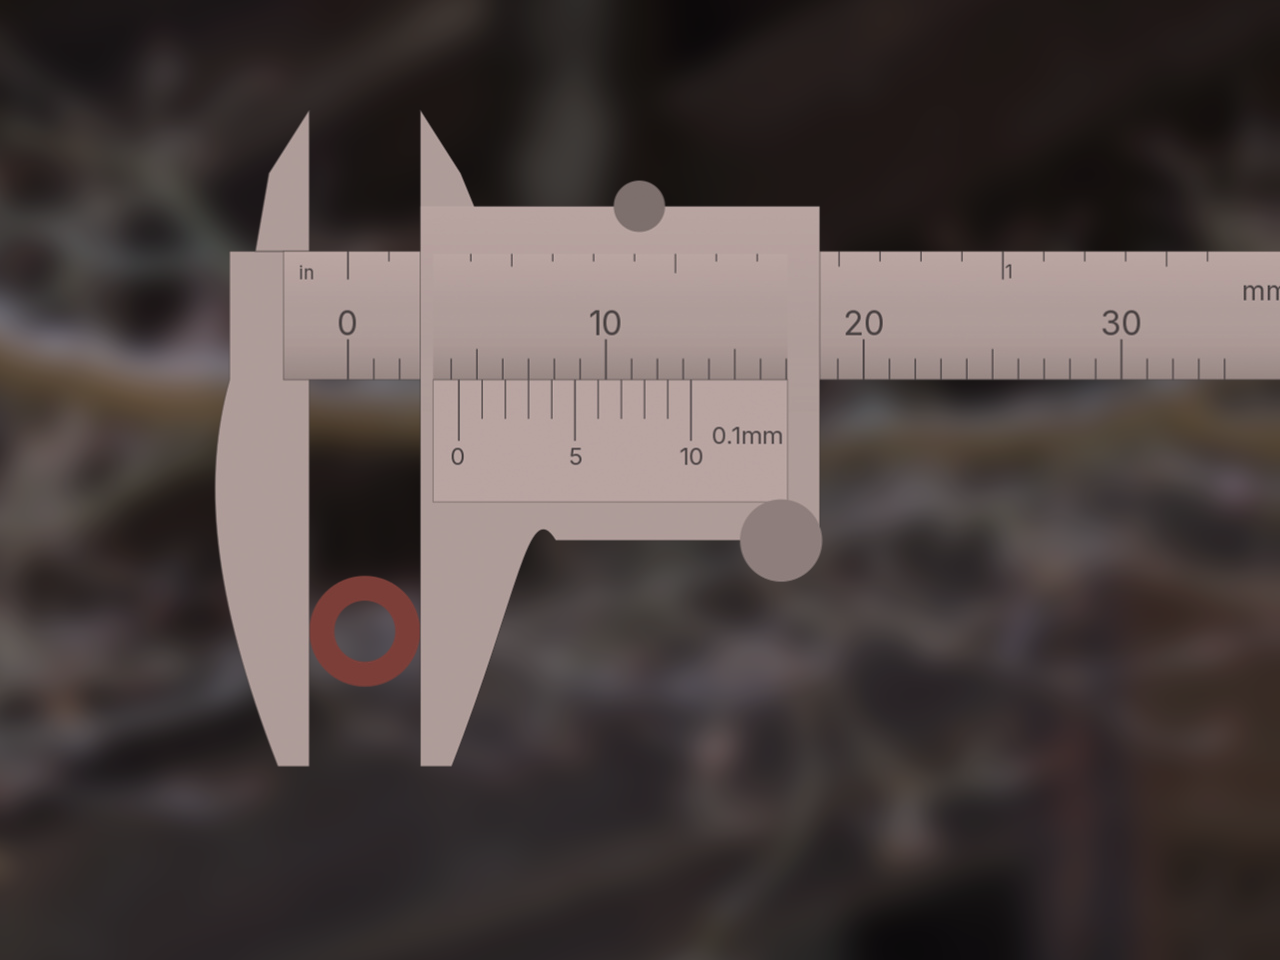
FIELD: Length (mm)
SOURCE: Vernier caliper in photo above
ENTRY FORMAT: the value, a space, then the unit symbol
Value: 4.3 mm
